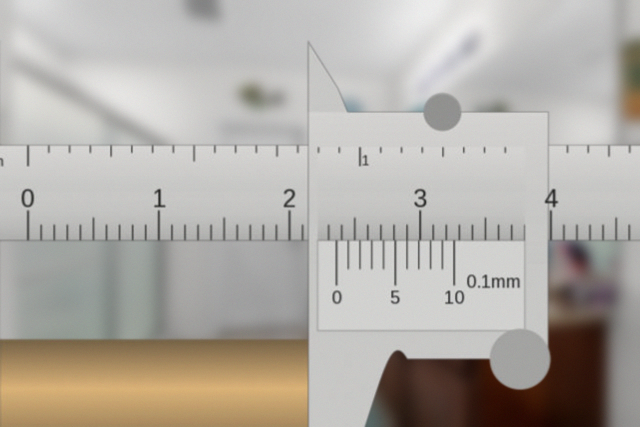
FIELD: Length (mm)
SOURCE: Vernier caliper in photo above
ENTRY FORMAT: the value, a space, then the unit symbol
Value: 23.6 mm
